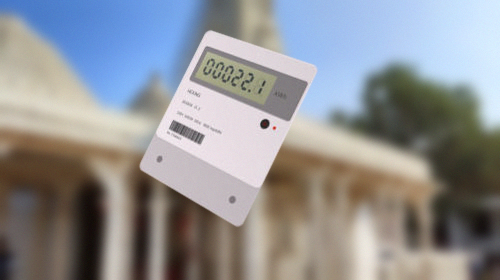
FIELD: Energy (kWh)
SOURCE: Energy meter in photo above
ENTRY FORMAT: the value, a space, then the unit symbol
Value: 22.1 kWh
